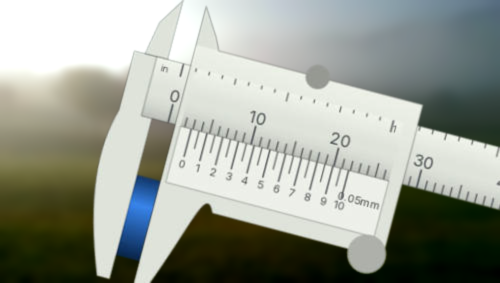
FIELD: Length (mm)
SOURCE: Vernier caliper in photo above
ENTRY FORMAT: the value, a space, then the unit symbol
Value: 2.8 mm
